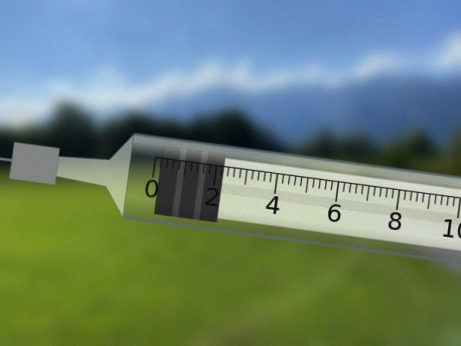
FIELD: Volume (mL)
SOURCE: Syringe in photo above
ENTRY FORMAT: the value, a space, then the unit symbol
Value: 0.2 mL
